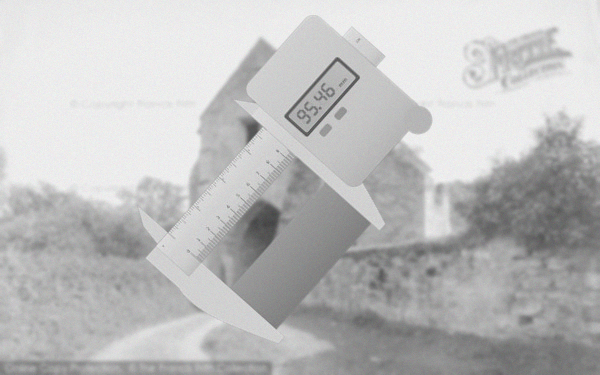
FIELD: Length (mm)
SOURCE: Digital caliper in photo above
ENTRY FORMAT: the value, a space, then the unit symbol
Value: 95.46 mm
